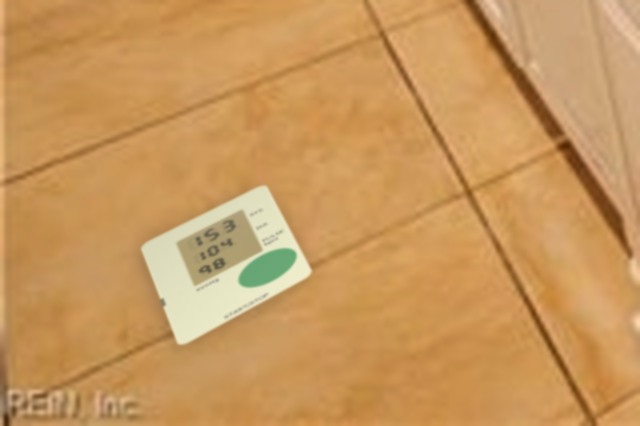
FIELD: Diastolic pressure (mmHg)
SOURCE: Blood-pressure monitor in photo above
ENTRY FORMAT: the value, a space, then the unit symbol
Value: 104 mmHg
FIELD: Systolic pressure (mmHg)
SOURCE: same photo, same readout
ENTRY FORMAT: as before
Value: 153 mmHg
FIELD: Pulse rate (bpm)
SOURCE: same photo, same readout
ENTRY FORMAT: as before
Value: 98 bpm
